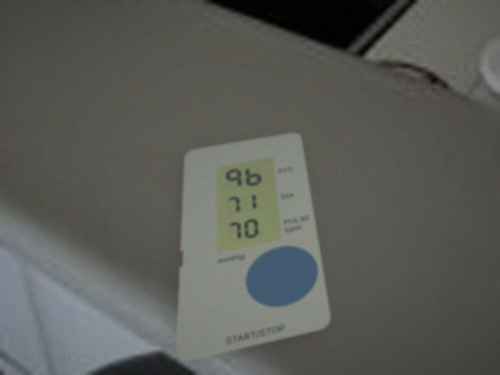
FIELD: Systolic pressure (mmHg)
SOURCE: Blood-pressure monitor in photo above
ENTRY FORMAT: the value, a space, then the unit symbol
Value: 96 mmHg
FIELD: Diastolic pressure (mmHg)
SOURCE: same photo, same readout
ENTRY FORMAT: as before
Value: 71 mmHg
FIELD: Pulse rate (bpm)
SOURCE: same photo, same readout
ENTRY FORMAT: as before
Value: 70 bpm
